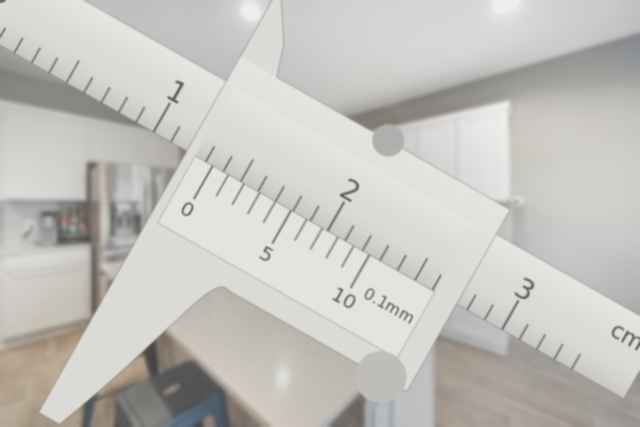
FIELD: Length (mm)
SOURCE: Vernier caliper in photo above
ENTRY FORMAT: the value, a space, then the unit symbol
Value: 13.4 mm
